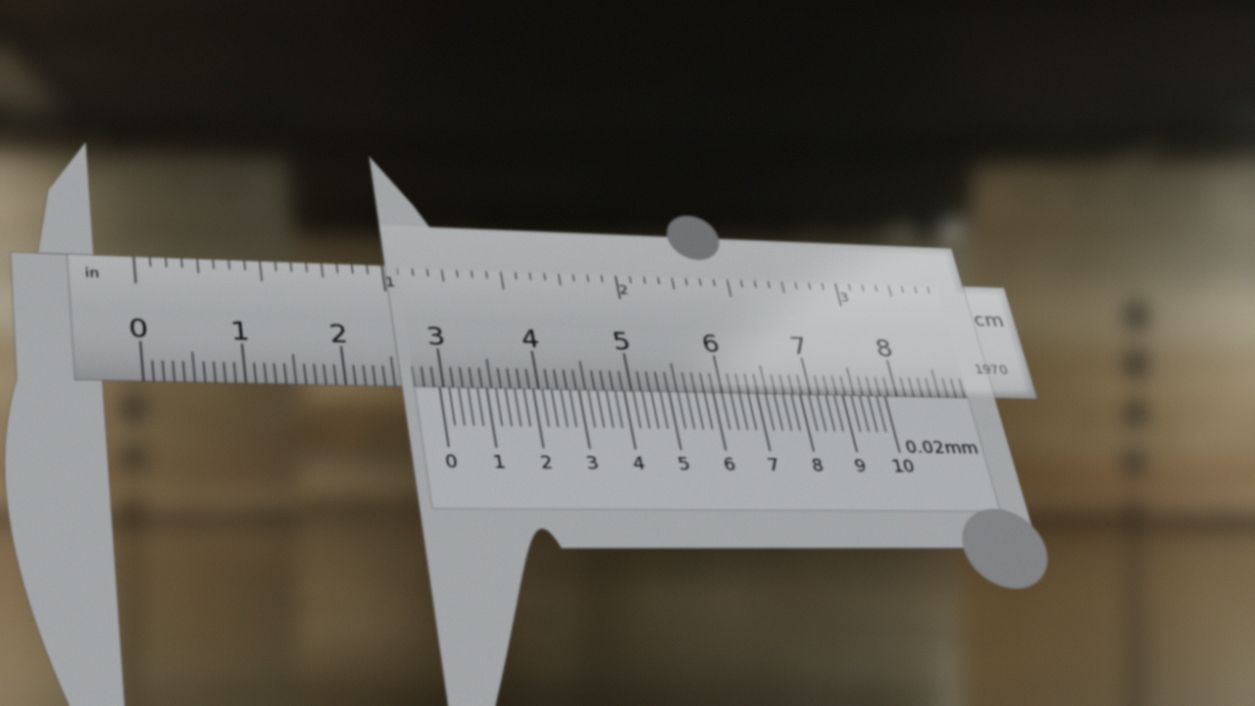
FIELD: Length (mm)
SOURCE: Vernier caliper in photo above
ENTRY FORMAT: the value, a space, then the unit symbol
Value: 29.6 mm
